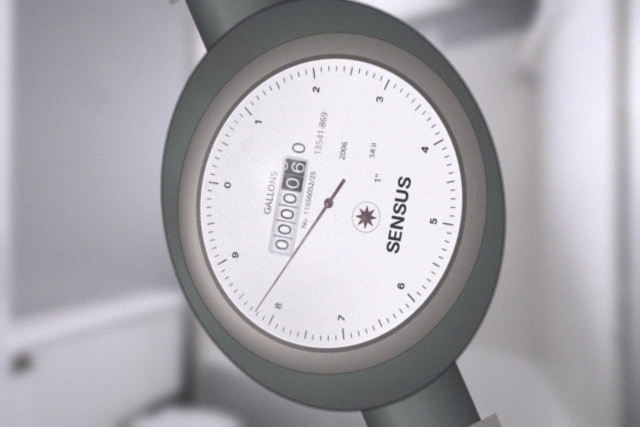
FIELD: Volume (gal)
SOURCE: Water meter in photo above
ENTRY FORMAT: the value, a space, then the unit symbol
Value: 58.2 gal
